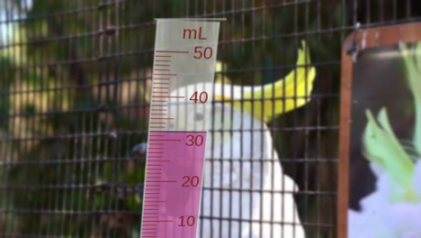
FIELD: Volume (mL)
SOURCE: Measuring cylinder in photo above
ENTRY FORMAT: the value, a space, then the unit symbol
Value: 32 mL
